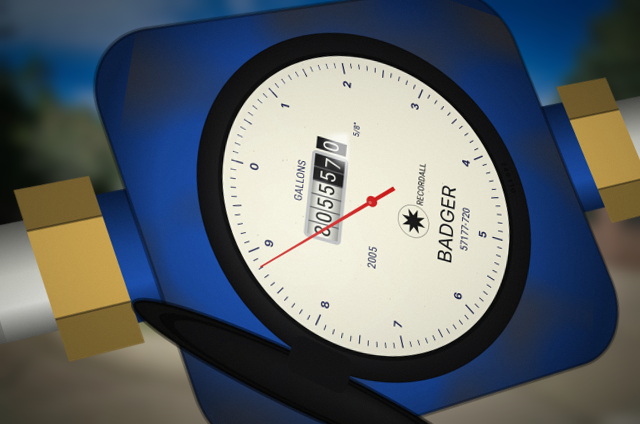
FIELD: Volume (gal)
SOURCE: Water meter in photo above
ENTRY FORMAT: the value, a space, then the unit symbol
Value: 8055568.8 gal
